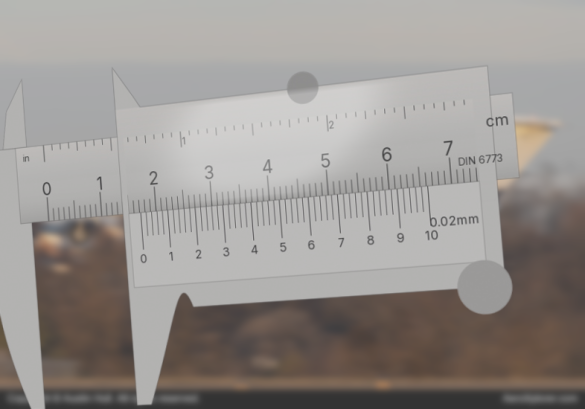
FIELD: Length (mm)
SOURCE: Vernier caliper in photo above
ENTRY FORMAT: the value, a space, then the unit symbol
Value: 17.2 mm
